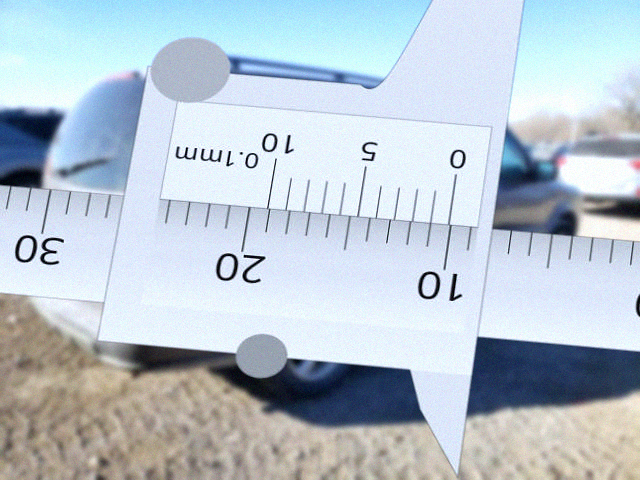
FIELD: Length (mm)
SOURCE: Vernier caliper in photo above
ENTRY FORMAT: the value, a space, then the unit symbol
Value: 10.1 mm
